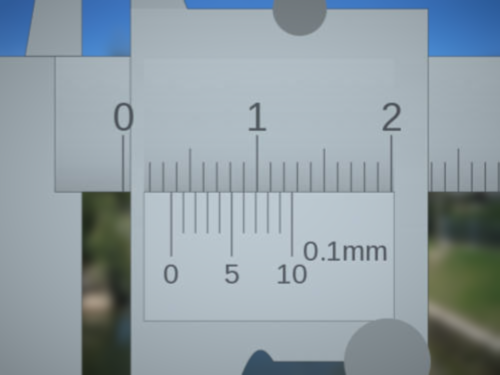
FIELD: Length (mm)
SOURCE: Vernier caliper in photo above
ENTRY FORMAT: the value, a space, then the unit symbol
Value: 3.6 mm
